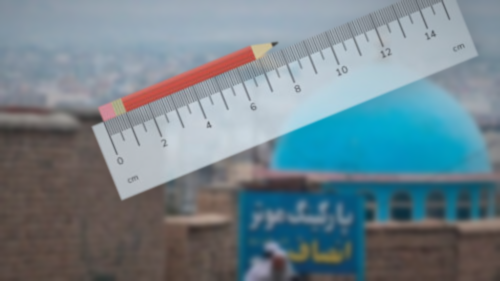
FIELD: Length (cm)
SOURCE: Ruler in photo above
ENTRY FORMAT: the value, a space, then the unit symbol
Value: 8 cm
